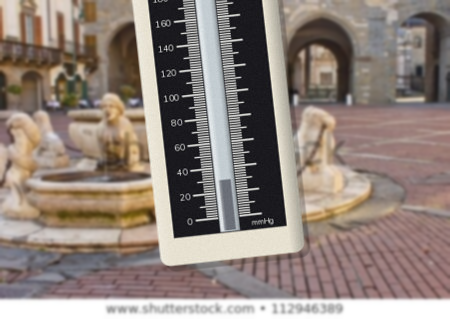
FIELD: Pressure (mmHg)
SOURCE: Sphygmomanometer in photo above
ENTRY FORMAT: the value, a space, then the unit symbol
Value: 30 mmHg
